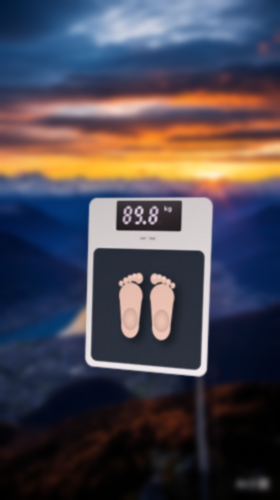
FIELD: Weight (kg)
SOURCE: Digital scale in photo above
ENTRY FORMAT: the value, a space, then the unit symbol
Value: 89.8 kg
